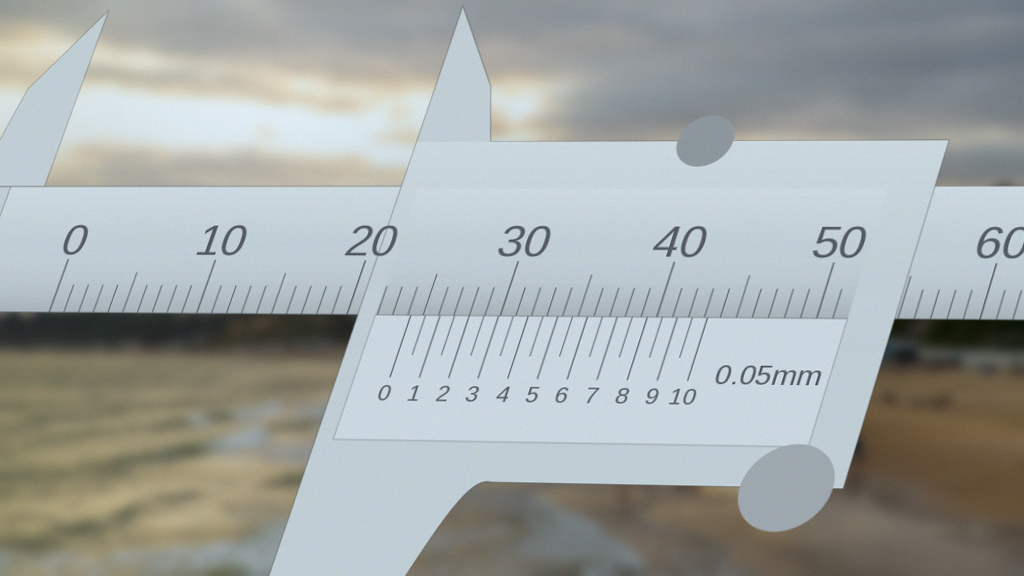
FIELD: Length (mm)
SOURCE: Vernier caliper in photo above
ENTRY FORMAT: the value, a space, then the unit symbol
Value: 24.2 mm
